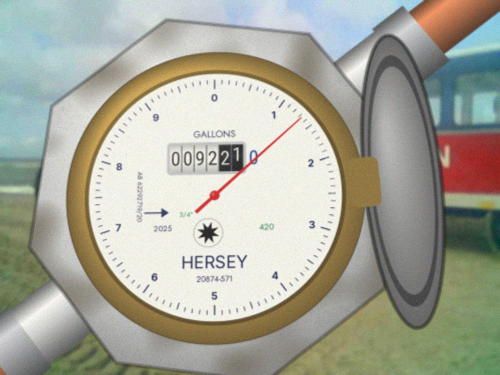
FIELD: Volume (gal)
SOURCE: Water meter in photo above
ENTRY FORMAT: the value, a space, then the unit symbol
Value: 92211.3 gal
